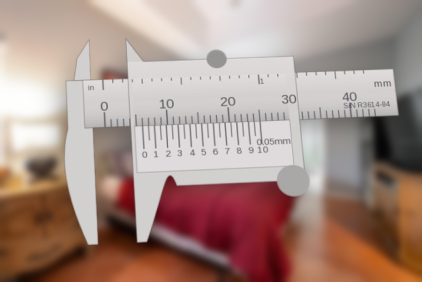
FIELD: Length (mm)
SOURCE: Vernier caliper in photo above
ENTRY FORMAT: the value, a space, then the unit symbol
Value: 6.0 mm
